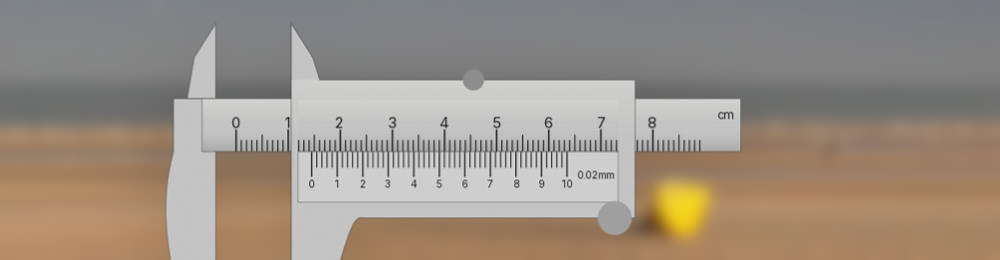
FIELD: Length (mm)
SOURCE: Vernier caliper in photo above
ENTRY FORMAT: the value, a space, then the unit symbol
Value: 14.5 mm
